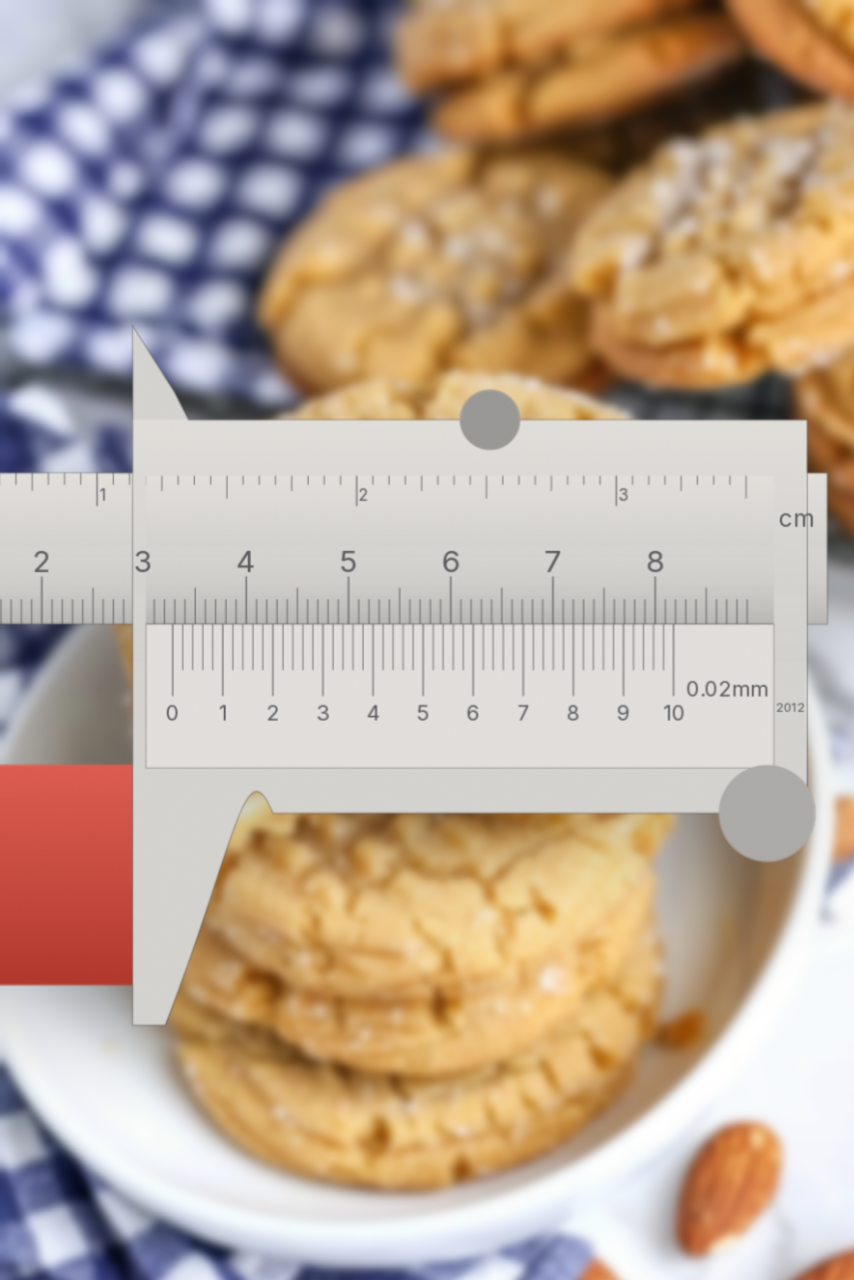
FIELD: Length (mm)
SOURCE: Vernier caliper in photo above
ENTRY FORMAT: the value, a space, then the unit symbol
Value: 32.8 mm
